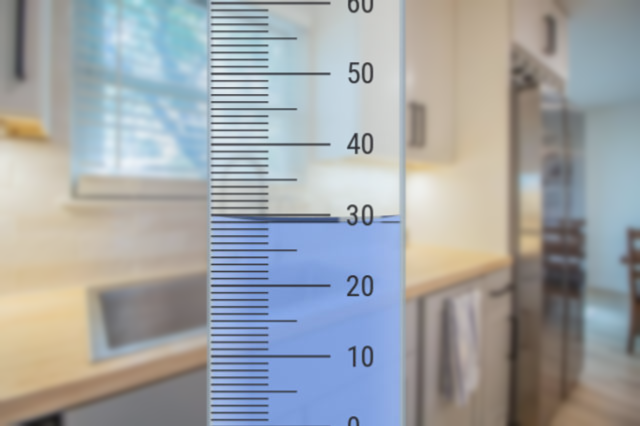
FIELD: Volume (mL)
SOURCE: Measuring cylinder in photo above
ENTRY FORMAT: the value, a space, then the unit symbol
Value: 29 mL
